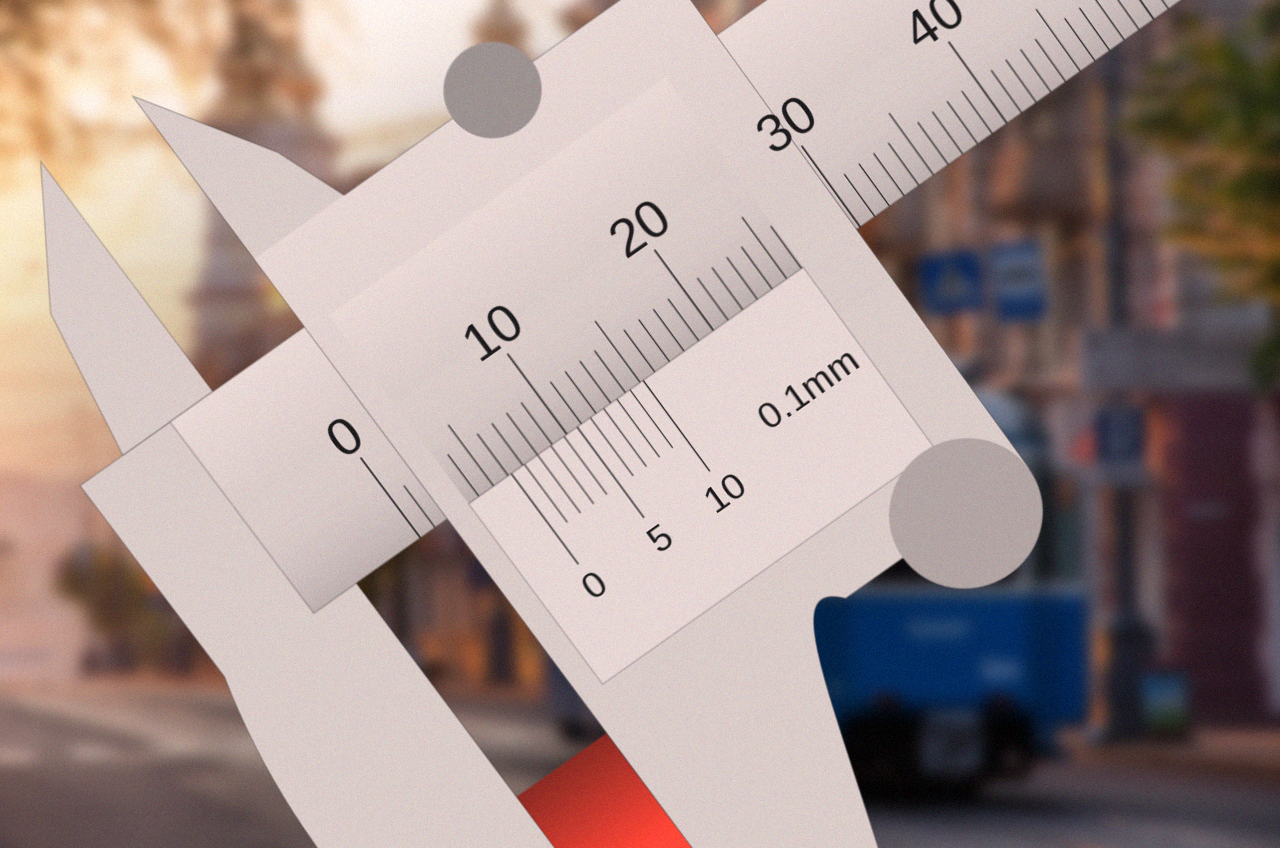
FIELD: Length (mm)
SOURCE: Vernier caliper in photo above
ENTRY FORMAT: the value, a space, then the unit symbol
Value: 6.2 mm
